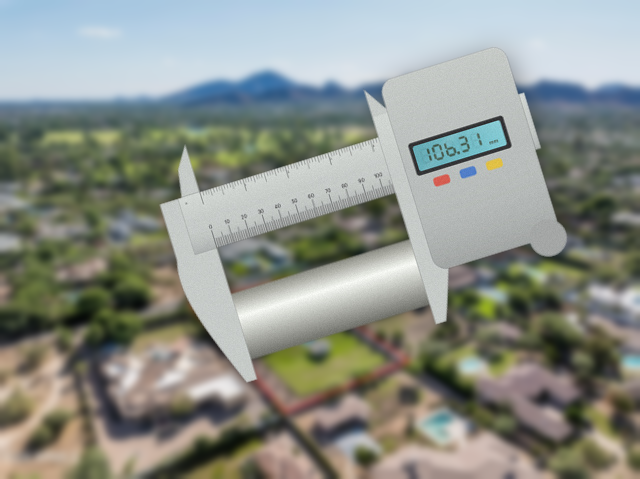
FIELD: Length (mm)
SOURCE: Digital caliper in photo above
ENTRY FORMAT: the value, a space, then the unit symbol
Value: 106.31 mm
